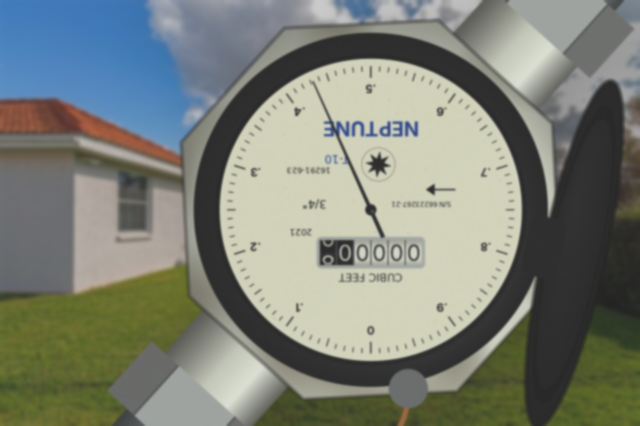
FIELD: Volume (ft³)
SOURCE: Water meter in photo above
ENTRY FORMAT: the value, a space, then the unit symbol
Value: 8.43 ft³
